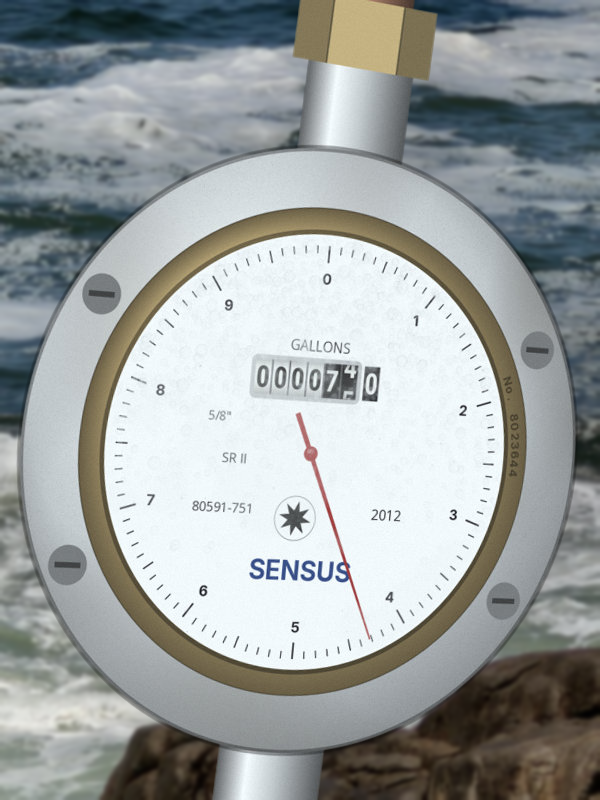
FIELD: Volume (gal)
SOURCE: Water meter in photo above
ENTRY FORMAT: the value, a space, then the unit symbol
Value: 744.3 gal
